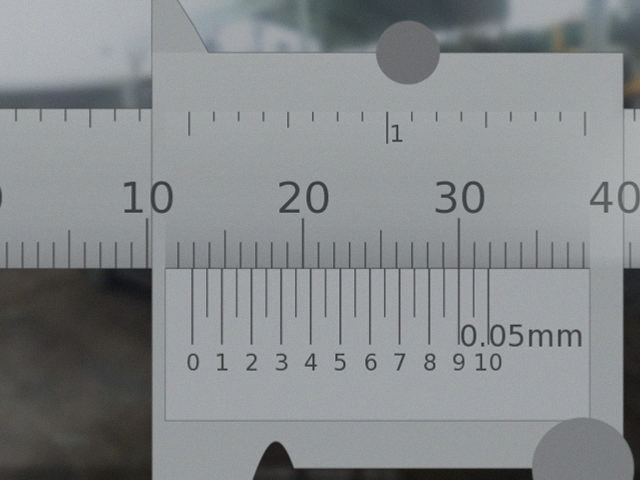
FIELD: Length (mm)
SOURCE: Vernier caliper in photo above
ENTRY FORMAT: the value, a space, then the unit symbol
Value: 12.9 mm
